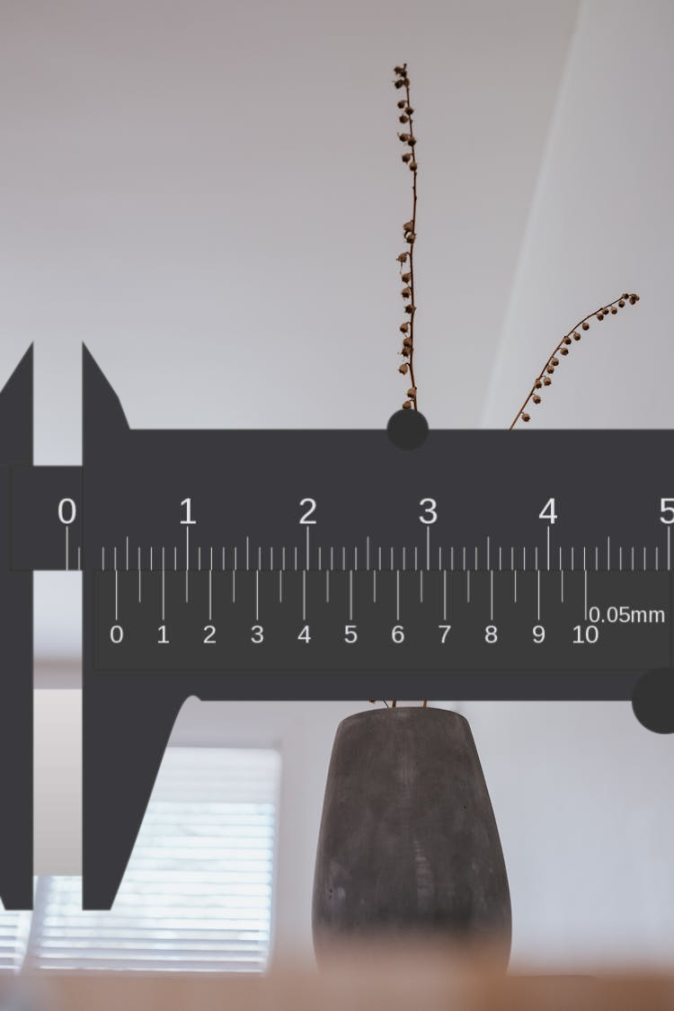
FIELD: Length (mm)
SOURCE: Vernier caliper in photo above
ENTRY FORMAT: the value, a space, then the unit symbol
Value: 4.1 mm
